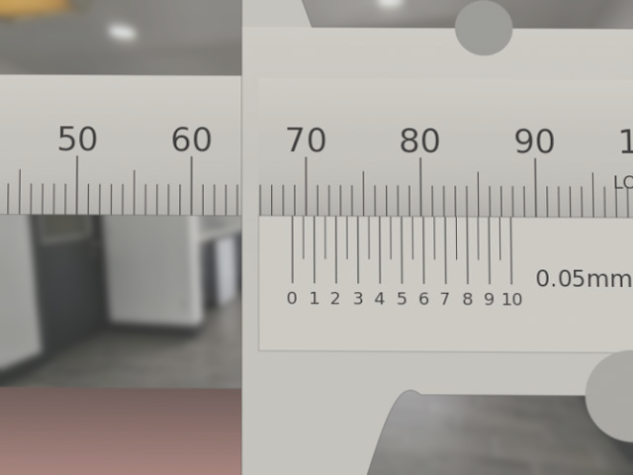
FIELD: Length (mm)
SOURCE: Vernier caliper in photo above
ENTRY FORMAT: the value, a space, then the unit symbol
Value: 68.8 mm
